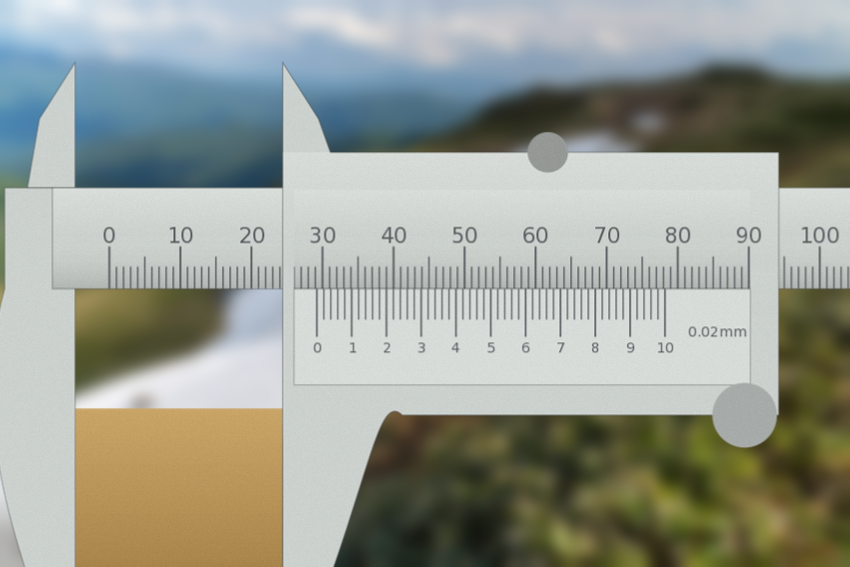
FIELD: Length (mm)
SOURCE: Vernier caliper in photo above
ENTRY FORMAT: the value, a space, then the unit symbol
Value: 29.2 mm
